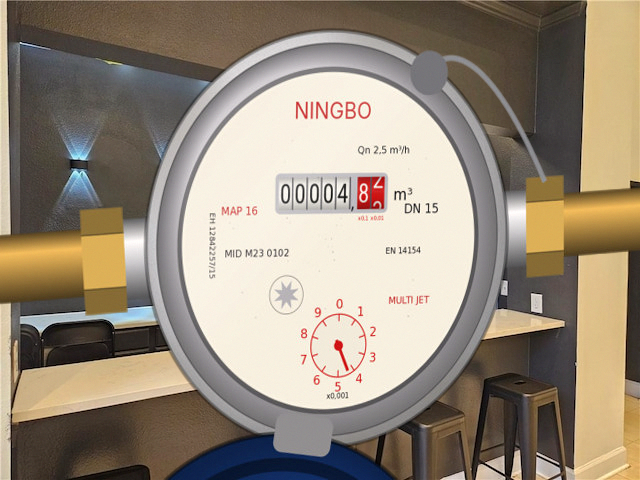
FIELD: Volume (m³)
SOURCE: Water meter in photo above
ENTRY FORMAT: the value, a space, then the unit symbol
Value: 4.824 m³
